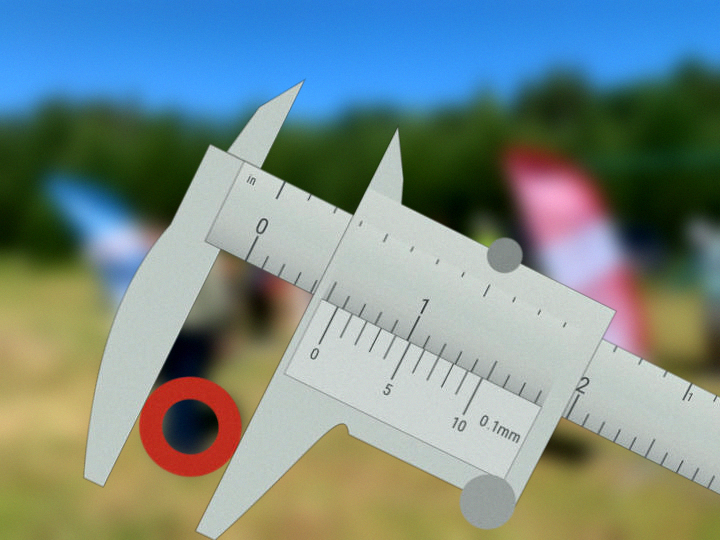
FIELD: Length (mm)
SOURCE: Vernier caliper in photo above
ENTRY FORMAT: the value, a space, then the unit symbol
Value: 5.7 mm
